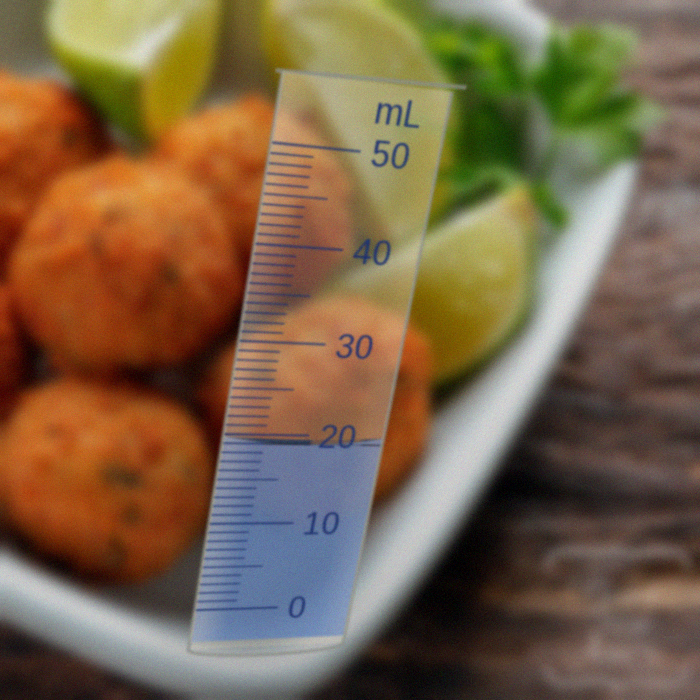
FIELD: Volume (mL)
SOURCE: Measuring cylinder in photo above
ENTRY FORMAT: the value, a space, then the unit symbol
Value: 19 mL
